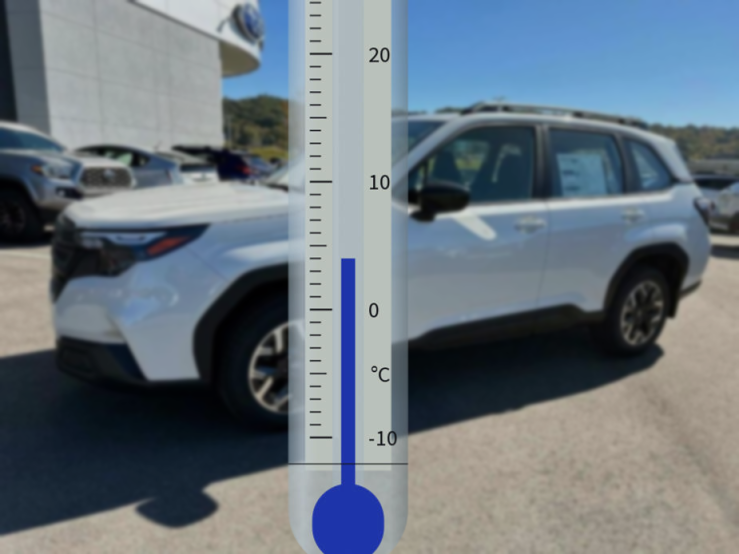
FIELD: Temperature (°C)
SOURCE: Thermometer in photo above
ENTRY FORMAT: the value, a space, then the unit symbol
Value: 4 °C
